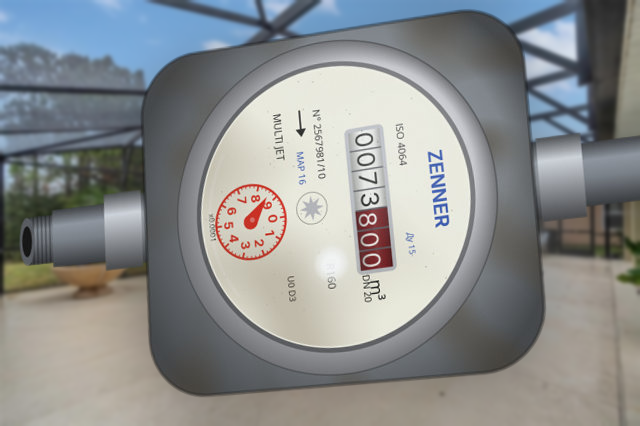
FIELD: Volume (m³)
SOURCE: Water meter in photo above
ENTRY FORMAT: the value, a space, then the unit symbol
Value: 73.7998 m³
